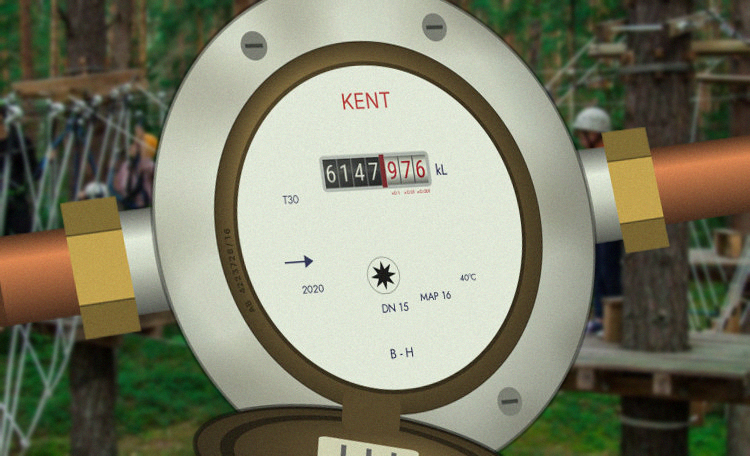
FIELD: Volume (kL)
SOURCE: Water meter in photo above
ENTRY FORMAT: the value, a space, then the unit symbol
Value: 6147.976 kL
